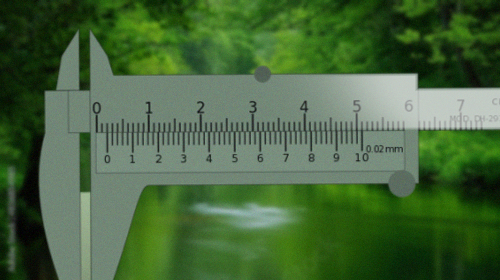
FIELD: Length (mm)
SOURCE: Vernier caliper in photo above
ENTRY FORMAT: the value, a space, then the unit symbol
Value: 2.0 mm
